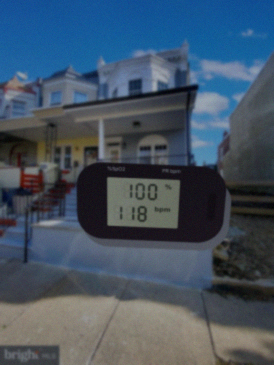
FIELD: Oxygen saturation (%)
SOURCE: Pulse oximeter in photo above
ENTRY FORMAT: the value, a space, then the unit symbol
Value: 100 %
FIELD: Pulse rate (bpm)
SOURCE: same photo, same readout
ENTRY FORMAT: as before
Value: 118 bpm
